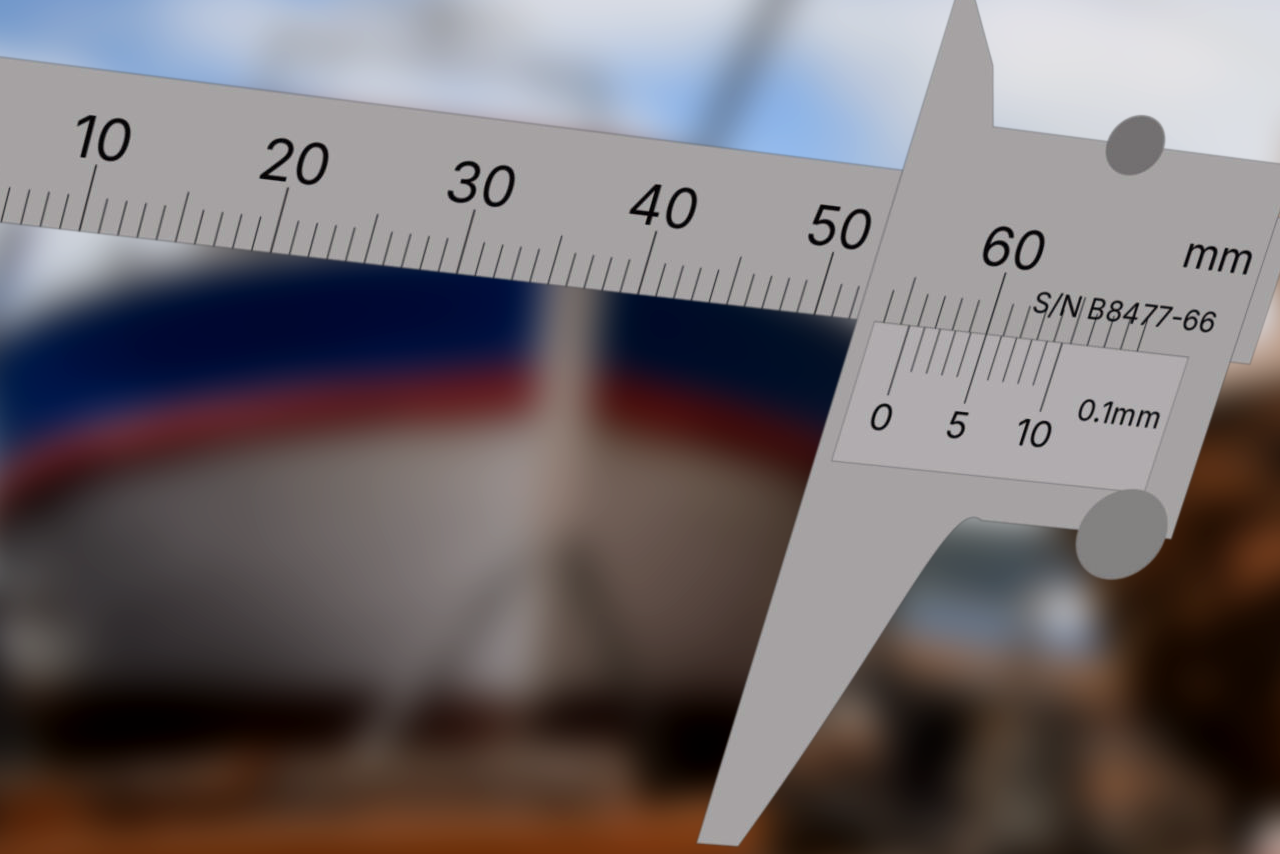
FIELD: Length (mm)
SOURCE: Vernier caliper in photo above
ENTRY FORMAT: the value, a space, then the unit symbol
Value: 55.5 mm
